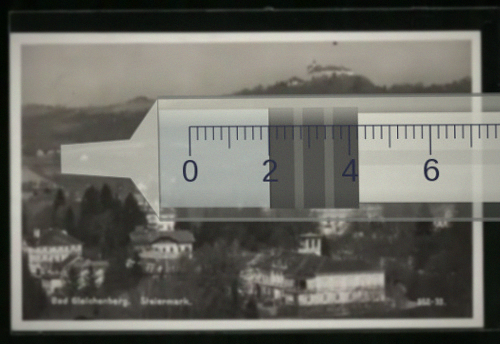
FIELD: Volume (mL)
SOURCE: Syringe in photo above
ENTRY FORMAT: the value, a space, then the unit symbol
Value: 2 mL
